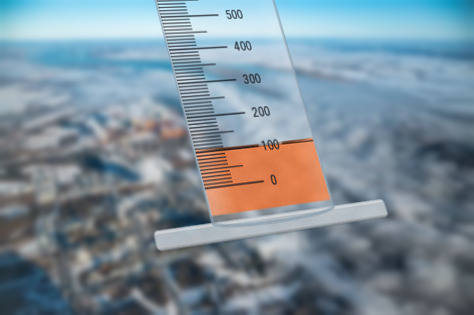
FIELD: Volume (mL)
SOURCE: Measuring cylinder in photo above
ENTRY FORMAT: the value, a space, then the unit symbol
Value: 100 mL
